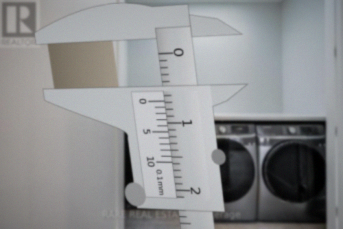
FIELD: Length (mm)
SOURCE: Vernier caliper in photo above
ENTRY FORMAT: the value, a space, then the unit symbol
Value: 6.8 mm
